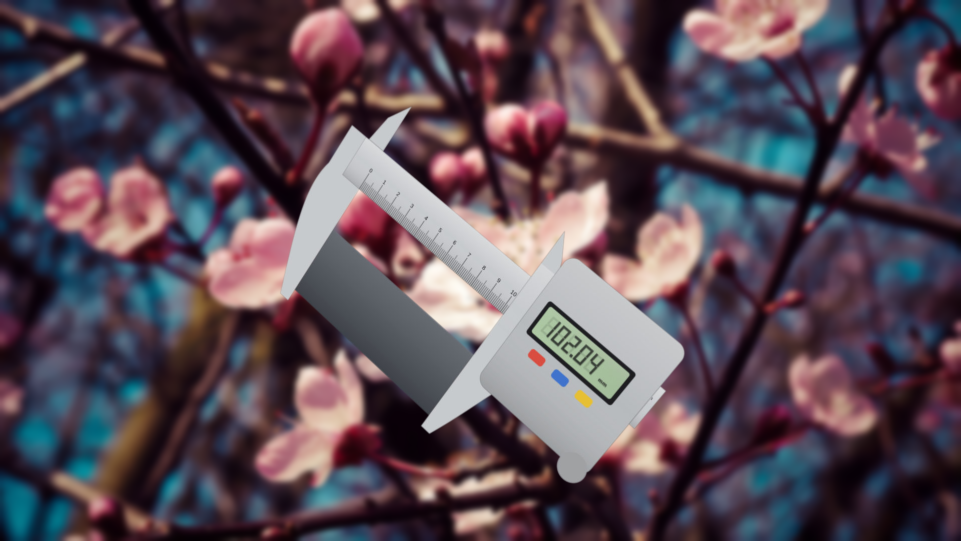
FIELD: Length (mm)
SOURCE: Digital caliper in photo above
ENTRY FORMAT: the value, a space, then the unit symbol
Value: 102.04 mm
